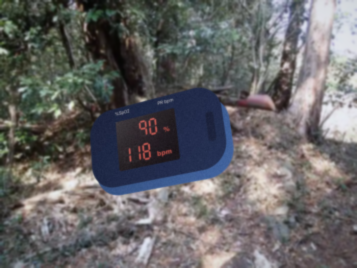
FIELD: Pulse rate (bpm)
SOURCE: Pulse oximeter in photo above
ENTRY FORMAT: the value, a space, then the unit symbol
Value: 118 bpm
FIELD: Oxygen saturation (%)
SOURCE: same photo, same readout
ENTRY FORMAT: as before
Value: 90 %
